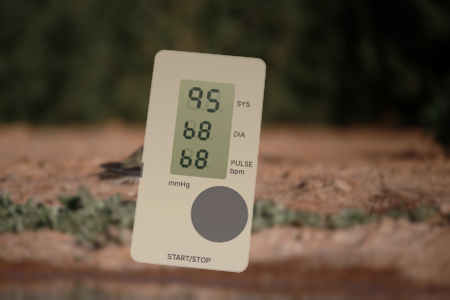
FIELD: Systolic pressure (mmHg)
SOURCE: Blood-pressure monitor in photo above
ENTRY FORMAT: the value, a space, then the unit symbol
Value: 95 mmHg
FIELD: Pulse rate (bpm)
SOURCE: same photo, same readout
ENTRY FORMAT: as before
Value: 68 bpm
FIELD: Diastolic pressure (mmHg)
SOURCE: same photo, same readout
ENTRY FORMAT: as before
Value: 68 mmHg
